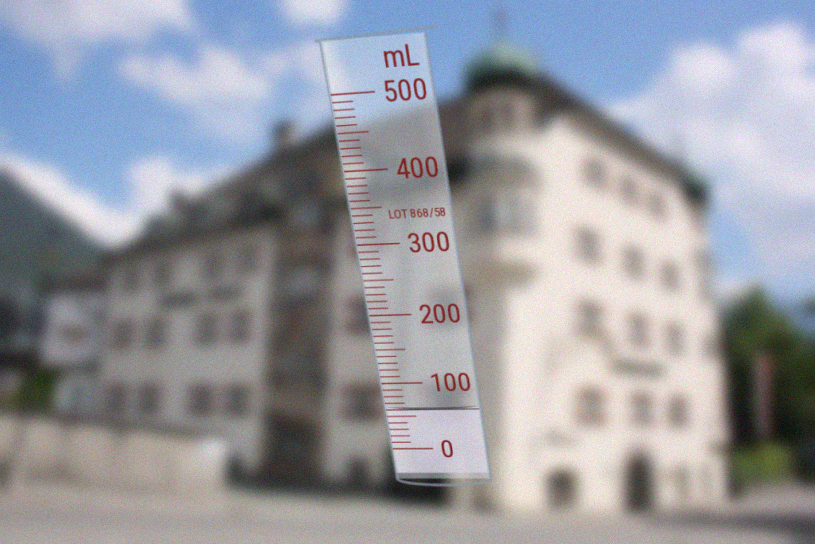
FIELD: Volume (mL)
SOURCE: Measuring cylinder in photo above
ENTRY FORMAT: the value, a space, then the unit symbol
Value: 60 mL
